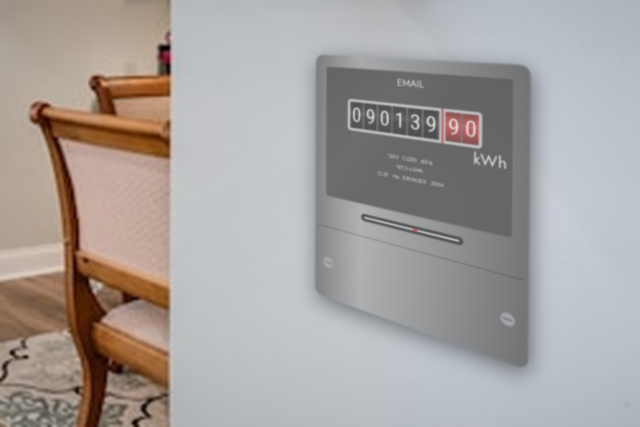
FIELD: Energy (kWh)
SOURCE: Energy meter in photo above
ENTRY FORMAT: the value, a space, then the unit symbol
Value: 90139.90 kWh
